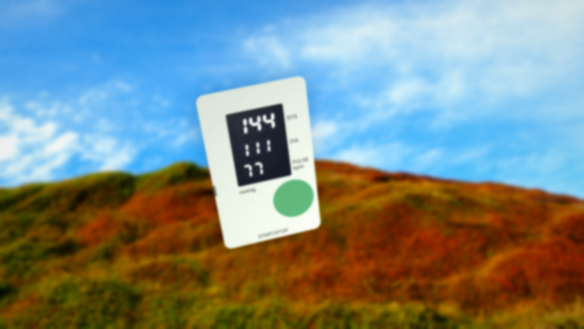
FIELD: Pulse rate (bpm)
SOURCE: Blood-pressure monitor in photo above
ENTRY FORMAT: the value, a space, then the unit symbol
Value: 77 bpm
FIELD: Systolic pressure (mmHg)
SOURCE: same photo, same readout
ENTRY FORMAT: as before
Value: 144 mmHg
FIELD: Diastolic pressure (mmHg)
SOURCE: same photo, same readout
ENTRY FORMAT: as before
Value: 111 mmHg
